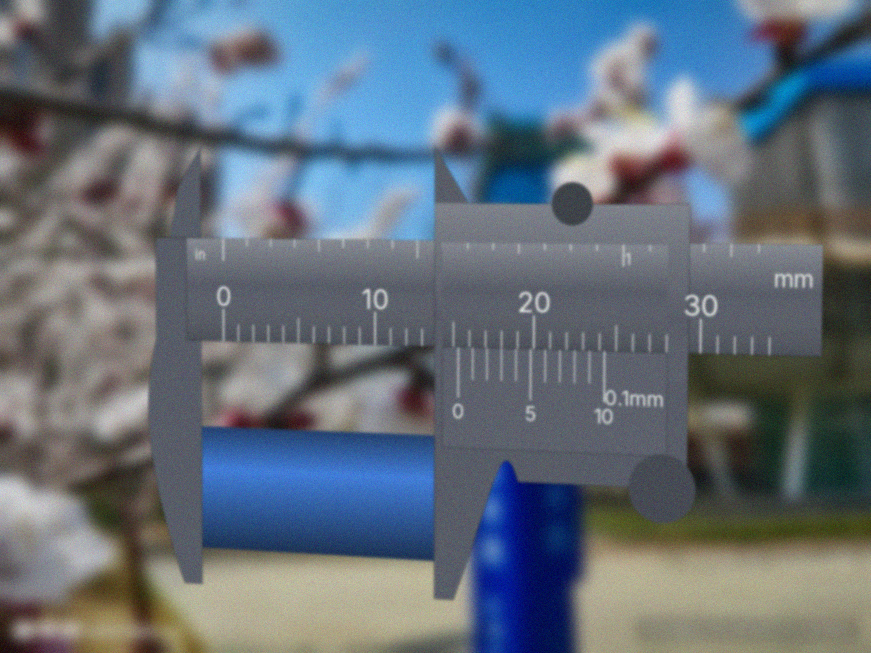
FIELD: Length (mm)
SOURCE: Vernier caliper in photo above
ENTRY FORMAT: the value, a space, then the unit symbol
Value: 15.3 mm
